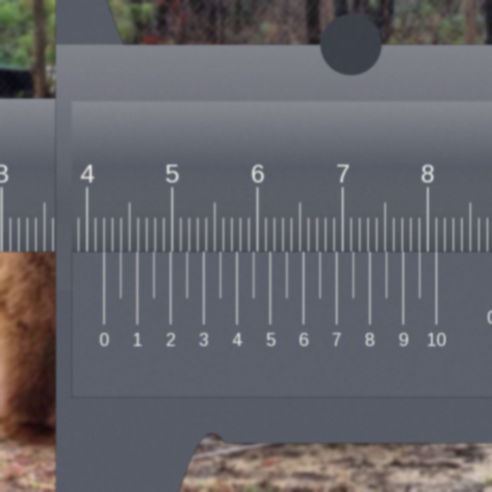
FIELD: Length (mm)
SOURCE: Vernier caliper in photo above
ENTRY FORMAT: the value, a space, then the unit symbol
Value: 42.0 mm
